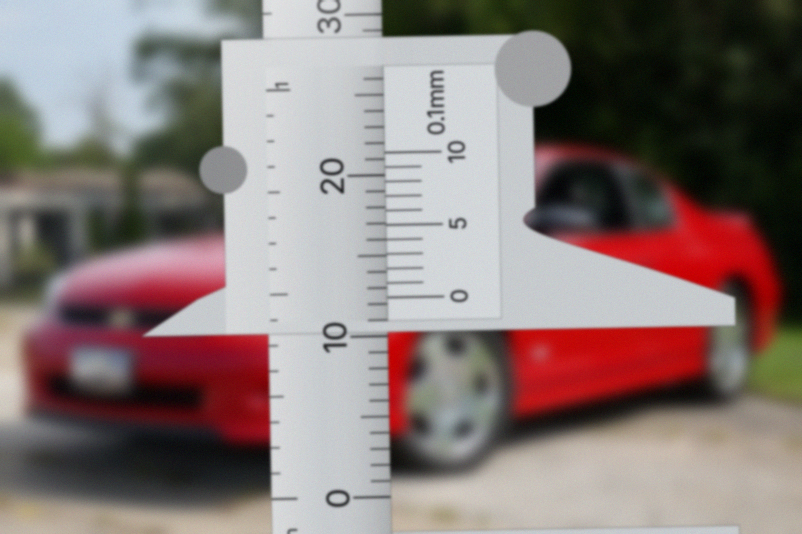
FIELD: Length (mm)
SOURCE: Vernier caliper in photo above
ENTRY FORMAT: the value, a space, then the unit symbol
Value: 12.4 mm
